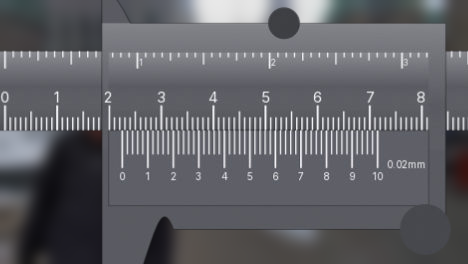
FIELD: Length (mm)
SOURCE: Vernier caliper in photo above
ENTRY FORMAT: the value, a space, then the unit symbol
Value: 22.5 mm
